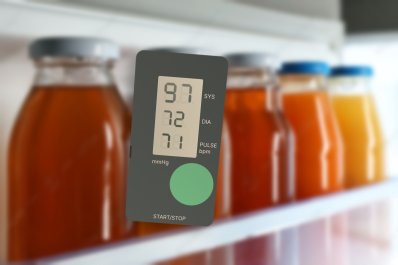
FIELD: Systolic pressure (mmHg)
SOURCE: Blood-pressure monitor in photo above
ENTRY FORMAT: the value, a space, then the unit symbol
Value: 97 mmHg
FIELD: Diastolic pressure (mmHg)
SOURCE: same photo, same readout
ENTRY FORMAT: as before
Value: 72 mmHg
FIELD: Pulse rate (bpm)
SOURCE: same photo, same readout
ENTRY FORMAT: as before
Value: 71 bpm
